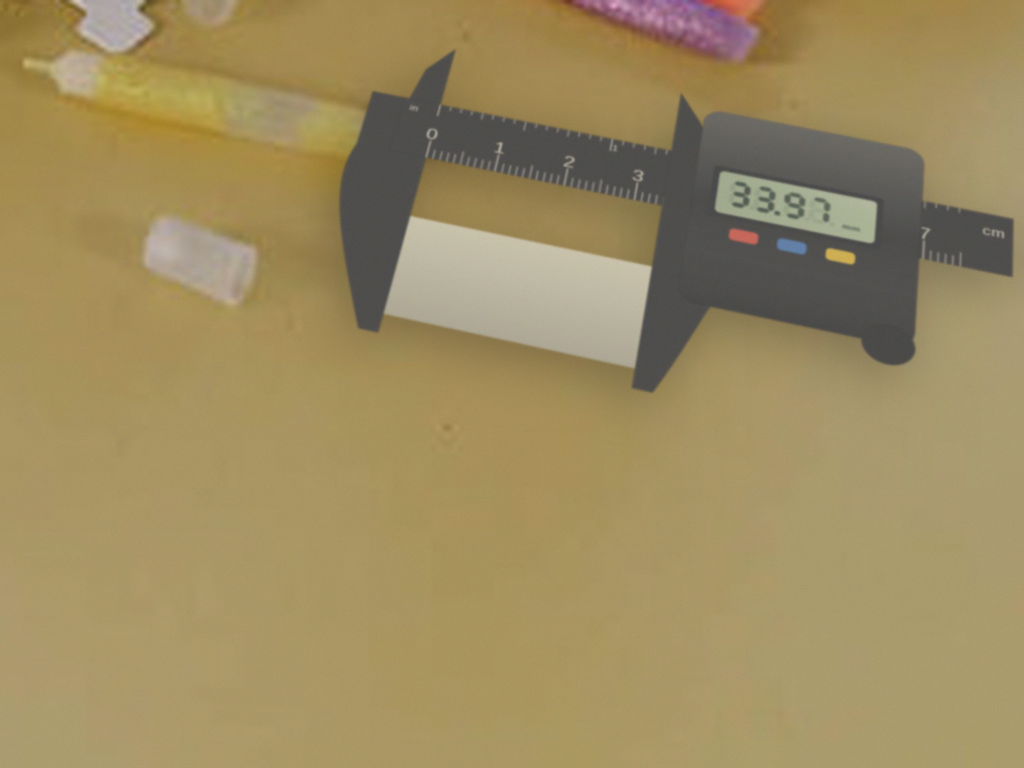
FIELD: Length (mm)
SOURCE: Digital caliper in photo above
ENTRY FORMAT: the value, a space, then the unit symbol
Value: 33.97 mm
